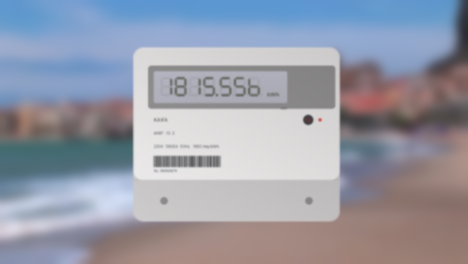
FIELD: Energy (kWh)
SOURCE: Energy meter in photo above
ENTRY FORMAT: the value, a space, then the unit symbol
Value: 1815.556 kWh
